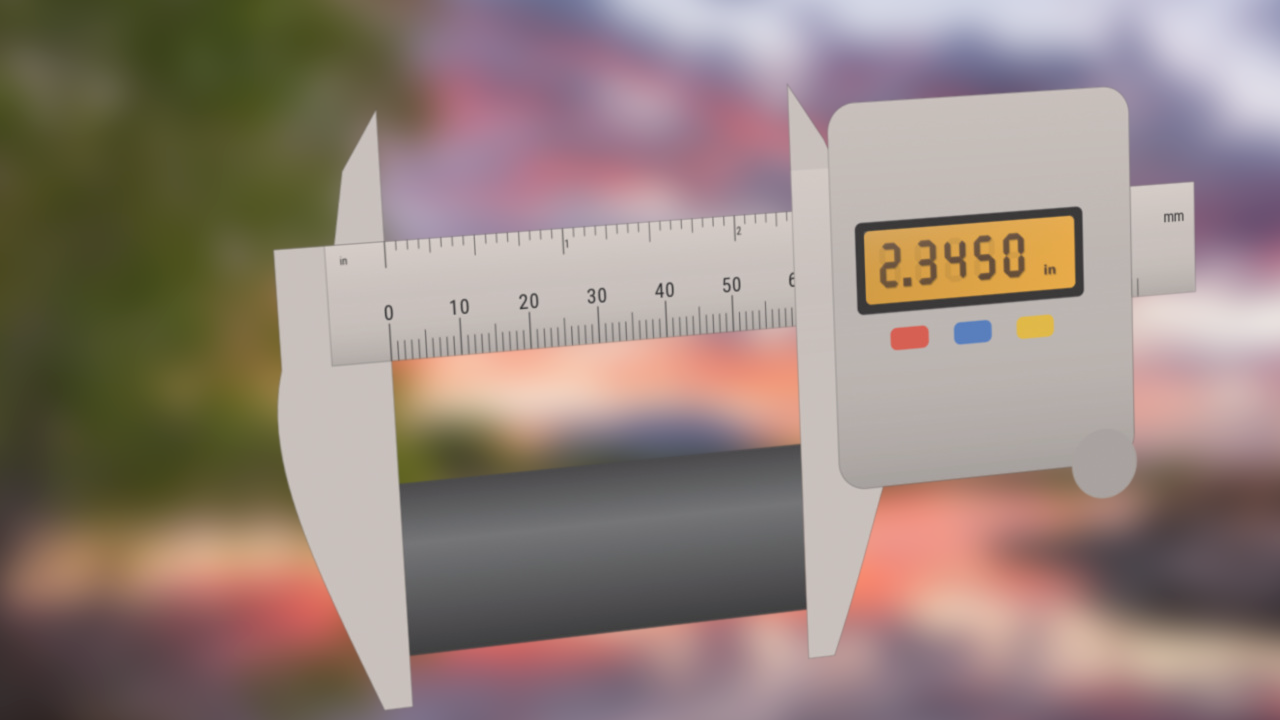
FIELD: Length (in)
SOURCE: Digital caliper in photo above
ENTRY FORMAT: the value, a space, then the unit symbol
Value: 2.3450 in
